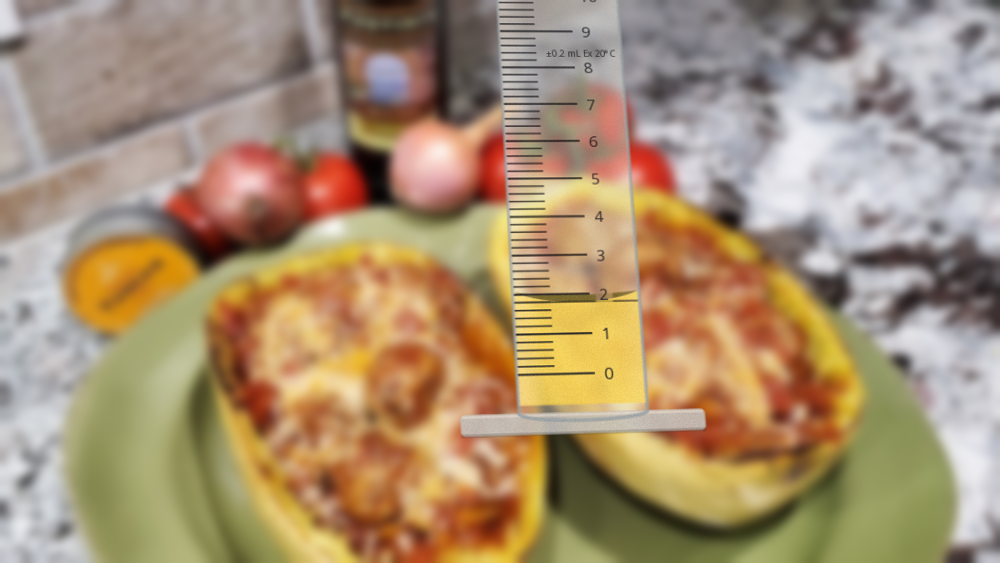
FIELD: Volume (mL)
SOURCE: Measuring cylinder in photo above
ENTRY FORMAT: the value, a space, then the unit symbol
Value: 1.8 mL
